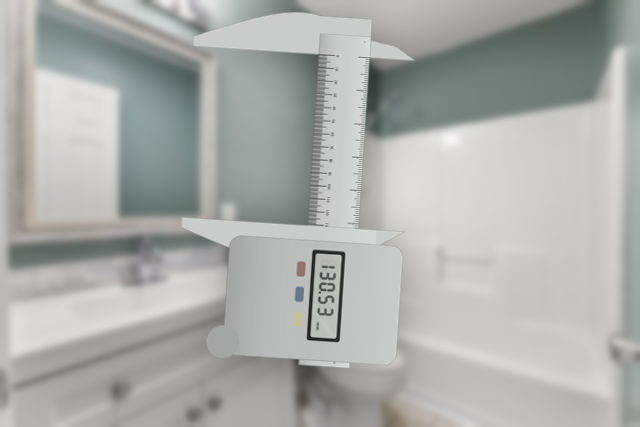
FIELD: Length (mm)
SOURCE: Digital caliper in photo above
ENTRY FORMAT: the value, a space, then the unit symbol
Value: 130.53 mm
